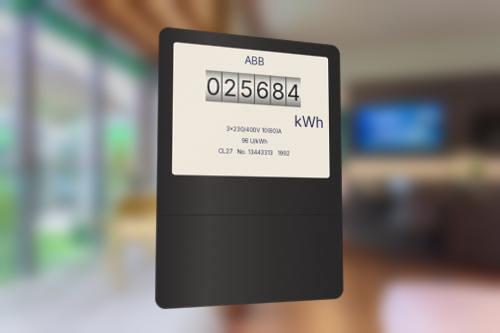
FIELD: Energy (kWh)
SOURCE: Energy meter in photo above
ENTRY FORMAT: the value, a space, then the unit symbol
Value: 25684 kWh
